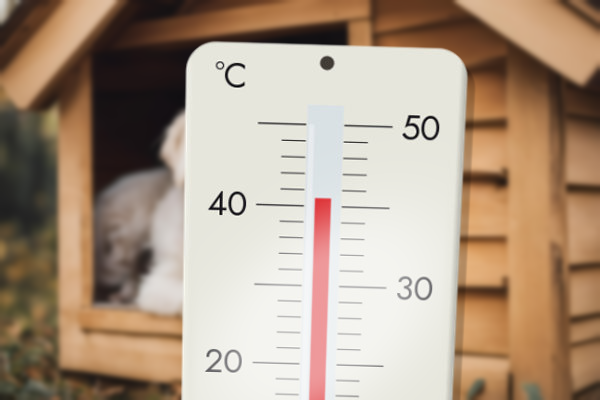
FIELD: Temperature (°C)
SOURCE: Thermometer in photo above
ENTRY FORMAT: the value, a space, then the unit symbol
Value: 41 °C
